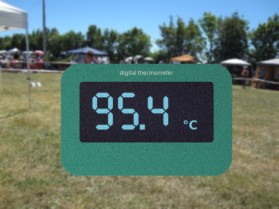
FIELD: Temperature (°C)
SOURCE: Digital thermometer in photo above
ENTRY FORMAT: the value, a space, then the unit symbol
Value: 95.4 °C
